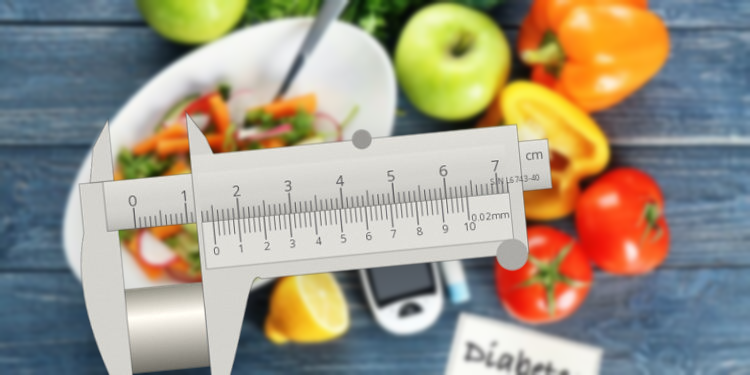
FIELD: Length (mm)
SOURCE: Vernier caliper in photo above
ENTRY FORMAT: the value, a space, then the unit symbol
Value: 15.0 mm
